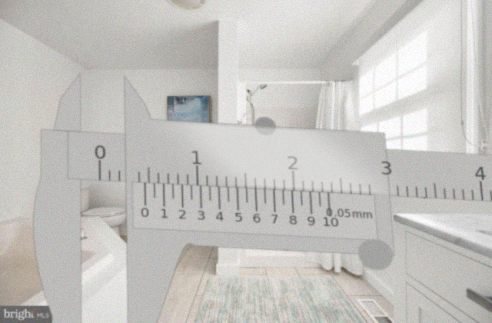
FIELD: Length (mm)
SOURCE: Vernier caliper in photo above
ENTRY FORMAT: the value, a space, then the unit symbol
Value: 4.6 mm
